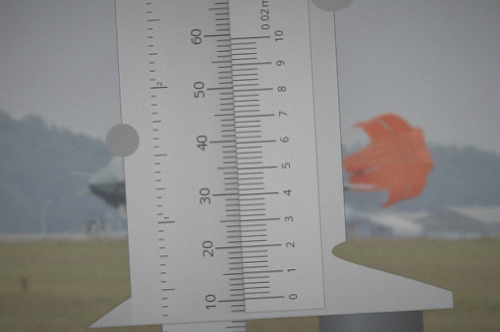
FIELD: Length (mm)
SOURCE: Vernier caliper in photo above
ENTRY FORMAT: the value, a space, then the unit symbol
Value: 10.2 mm
